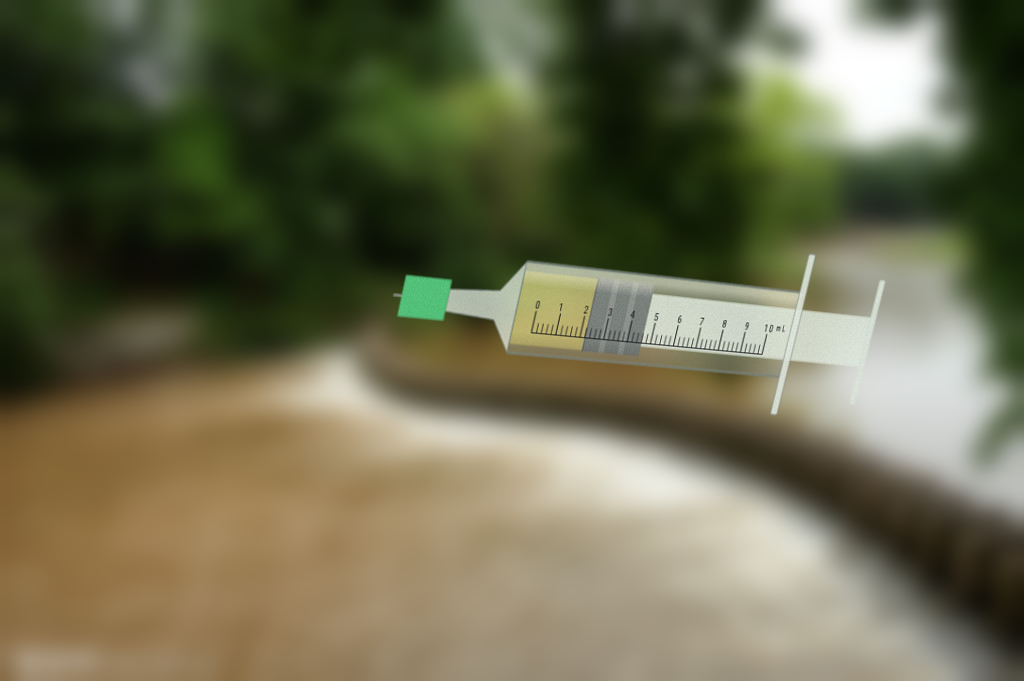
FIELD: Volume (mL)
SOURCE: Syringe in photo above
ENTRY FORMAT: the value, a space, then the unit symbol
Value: 2.2 mL
